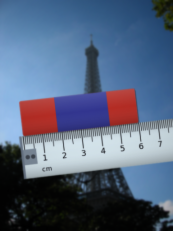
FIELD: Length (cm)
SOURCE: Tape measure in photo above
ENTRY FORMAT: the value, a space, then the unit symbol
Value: 6 cm
